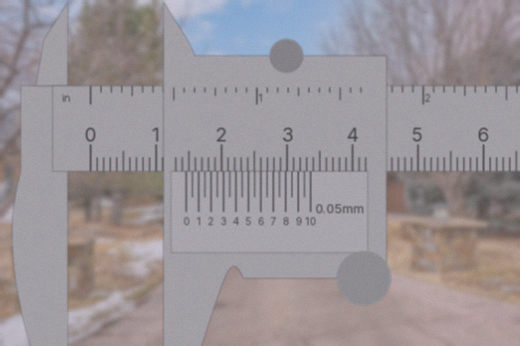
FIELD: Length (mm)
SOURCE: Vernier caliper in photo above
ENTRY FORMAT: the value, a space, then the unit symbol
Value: 14.6 mm
